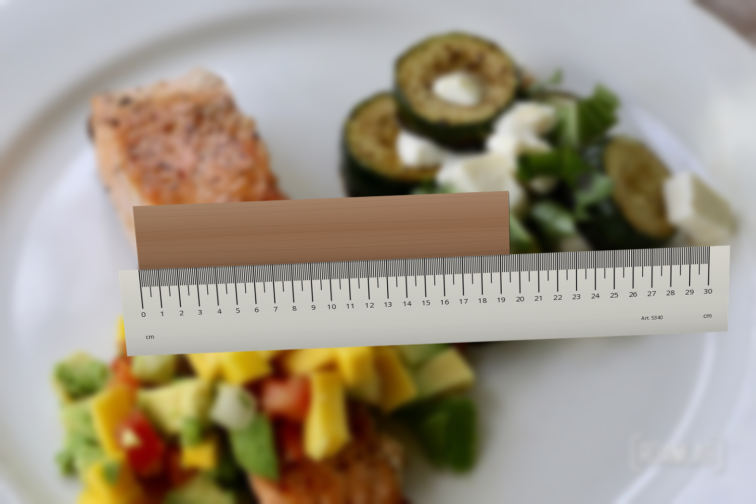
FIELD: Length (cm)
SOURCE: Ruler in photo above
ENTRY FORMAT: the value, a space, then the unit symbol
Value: 19.5 cm
